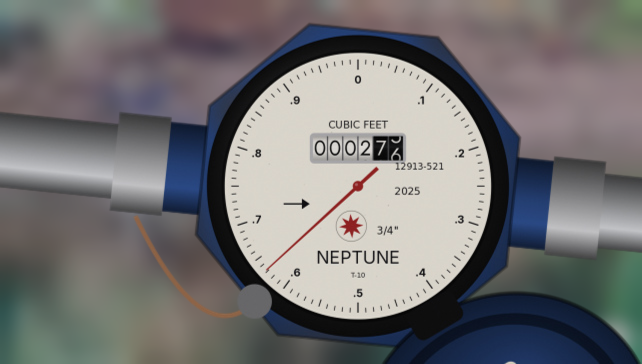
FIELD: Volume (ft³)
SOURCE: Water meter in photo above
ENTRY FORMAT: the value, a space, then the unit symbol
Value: 275.63 ft³
